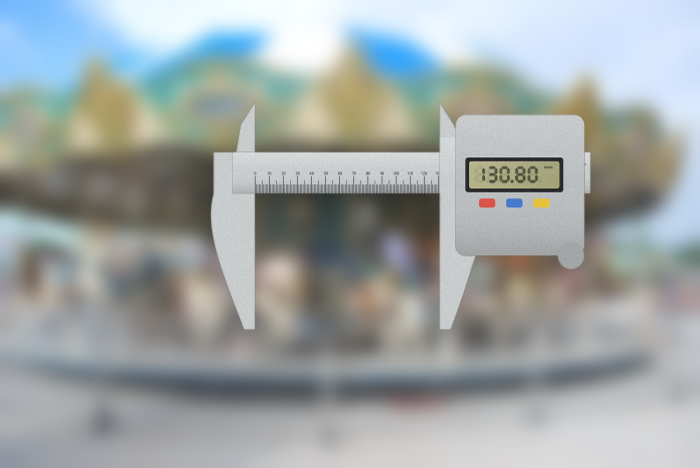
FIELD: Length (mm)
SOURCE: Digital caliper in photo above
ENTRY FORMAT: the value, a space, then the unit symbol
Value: 130.80 mm
